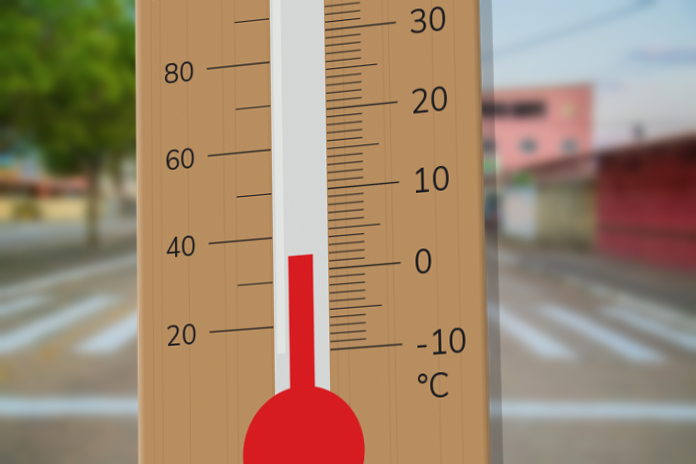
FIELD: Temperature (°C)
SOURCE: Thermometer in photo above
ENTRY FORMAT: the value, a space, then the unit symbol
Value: 2 °C
